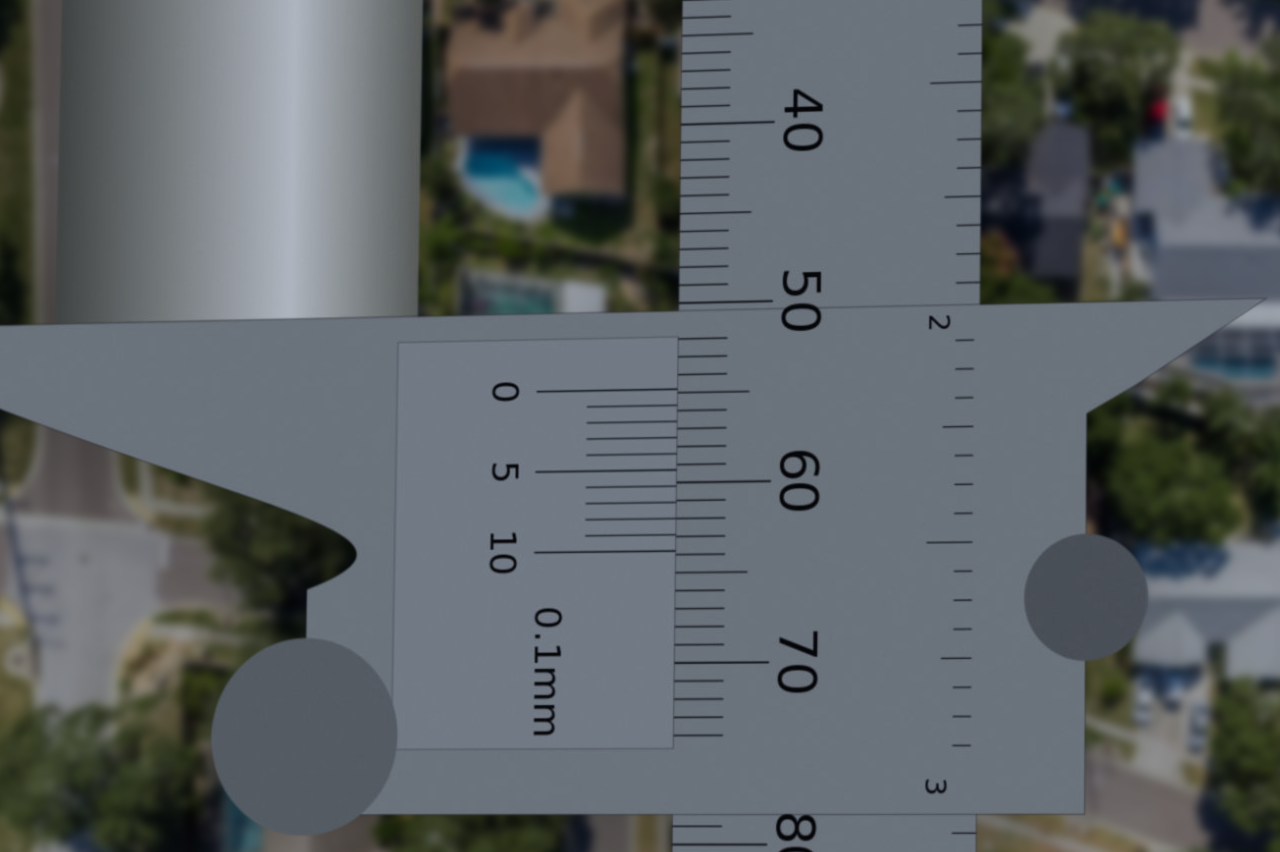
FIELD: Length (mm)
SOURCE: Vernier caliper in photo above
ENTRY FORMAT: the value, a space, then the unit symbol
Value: 54.8 mm
